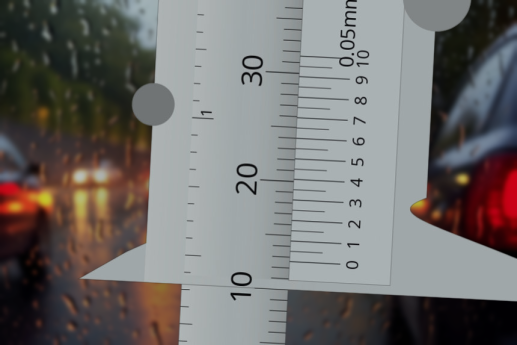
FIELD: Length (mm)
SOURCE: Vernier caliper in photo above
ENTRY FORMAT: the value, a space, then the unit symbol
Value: 12.6 mm
